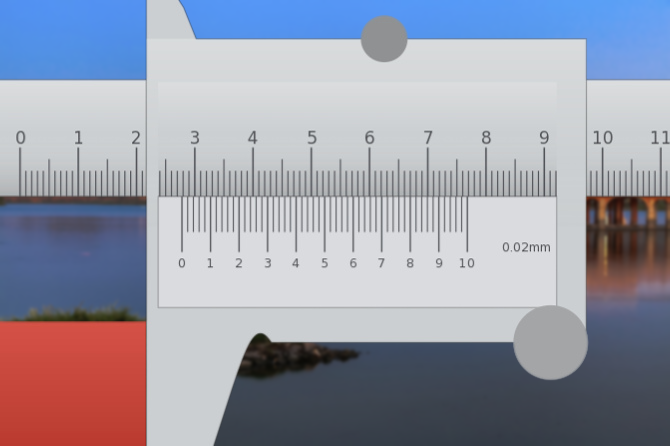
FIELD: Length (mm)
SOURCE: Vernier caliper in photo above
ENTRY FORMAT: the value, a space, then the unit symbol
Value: 27.8 mm
